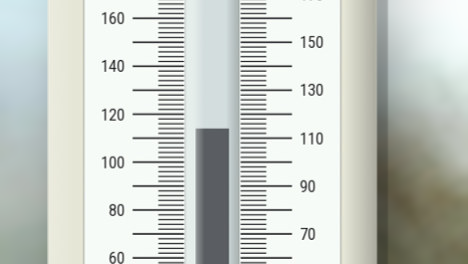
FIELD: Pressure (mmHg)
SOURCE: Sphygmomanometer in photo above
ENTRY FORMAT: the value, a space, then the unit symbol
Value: 114 mmHg
